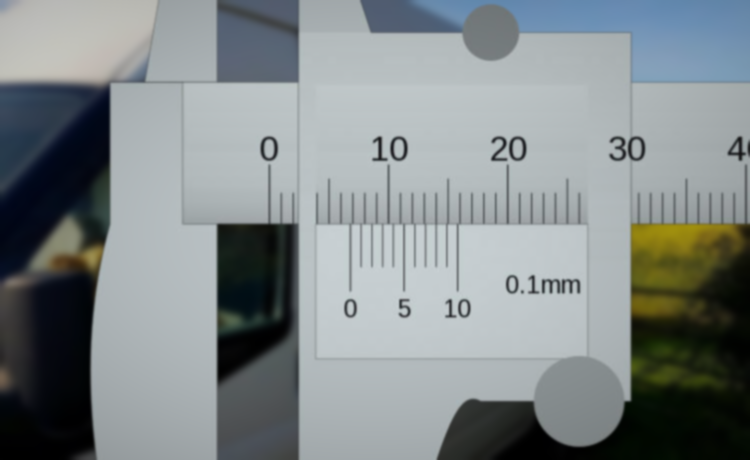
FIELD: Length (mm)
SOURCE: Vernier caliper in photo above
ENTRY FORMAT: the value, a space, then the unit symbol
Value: 6.8 mm
